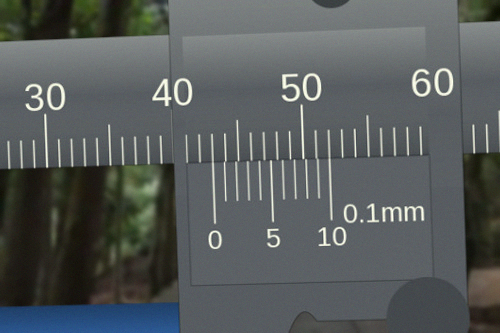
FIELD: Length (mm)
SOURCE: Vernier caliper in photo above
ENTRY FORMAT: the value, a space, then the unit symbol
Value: 43.0 mm
